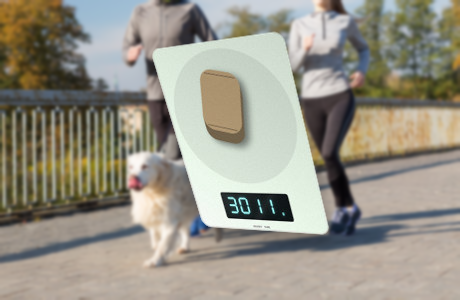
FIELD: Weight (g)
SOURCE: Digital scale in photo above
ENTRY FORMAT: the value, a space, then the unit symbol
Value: 3011 g
